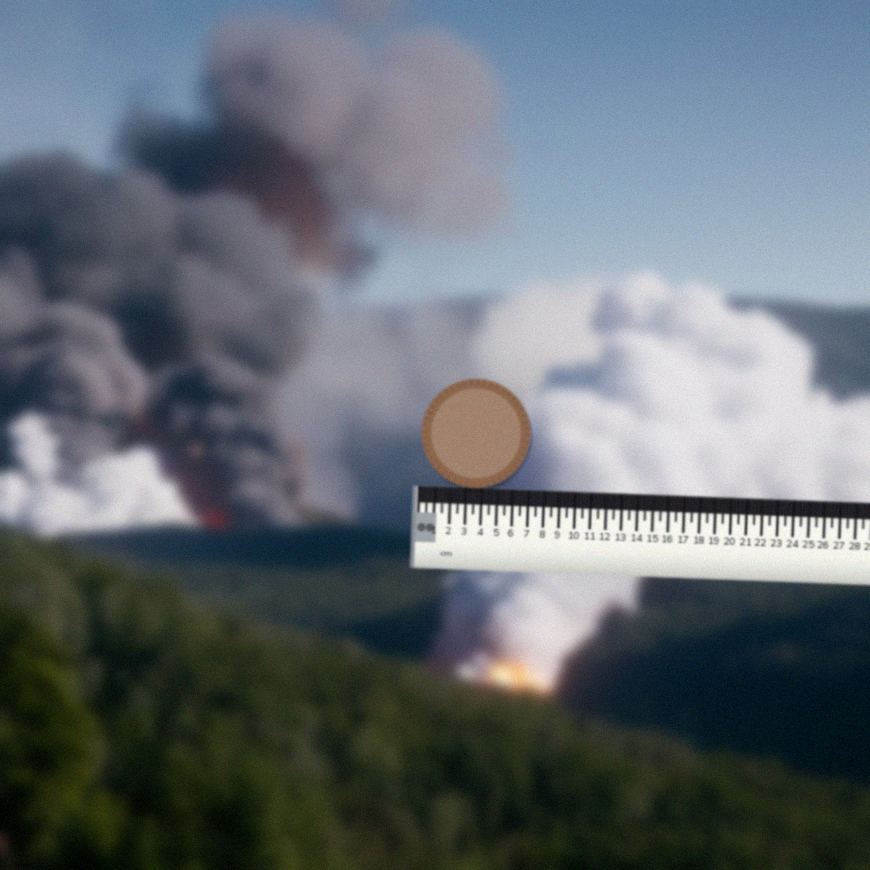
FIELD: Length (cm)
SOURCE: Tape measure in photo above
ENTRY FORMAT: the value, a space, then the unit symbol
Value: 7 cm
